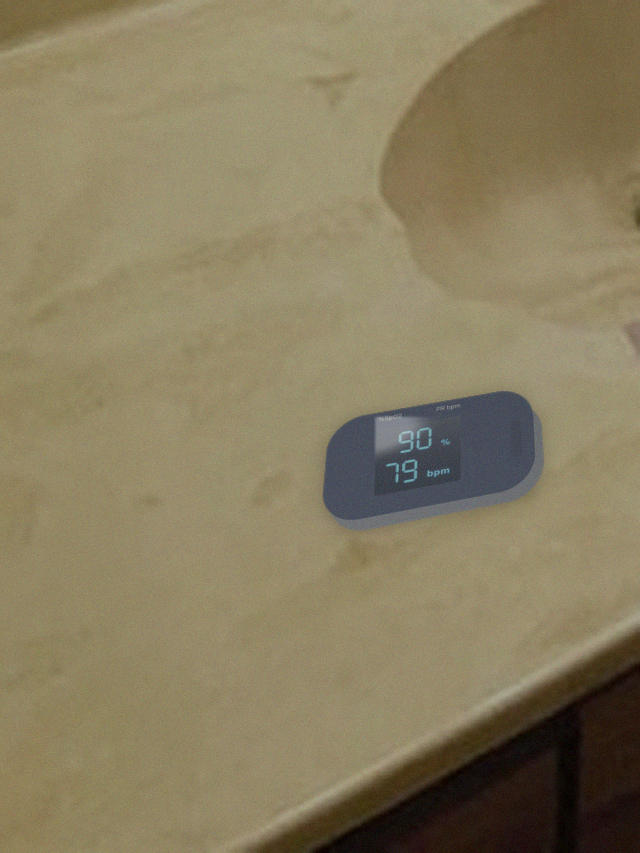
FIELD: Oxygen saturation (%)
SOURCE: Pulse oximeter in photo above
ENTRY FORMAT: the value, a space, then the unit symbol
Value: 90 %
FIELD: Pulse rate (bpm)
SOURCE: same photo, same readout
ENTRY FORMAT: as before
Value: 79 bpm
